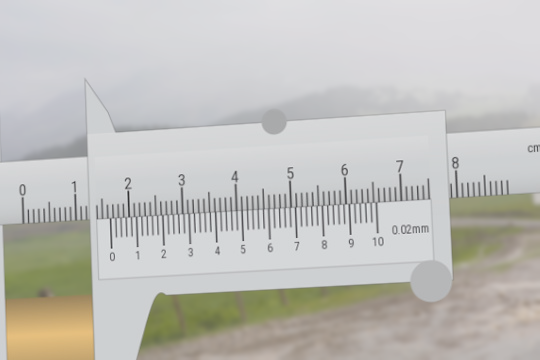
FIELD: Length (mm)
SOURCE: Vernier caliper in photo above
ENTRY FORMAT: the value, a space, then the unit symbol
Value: 16.5 mm
